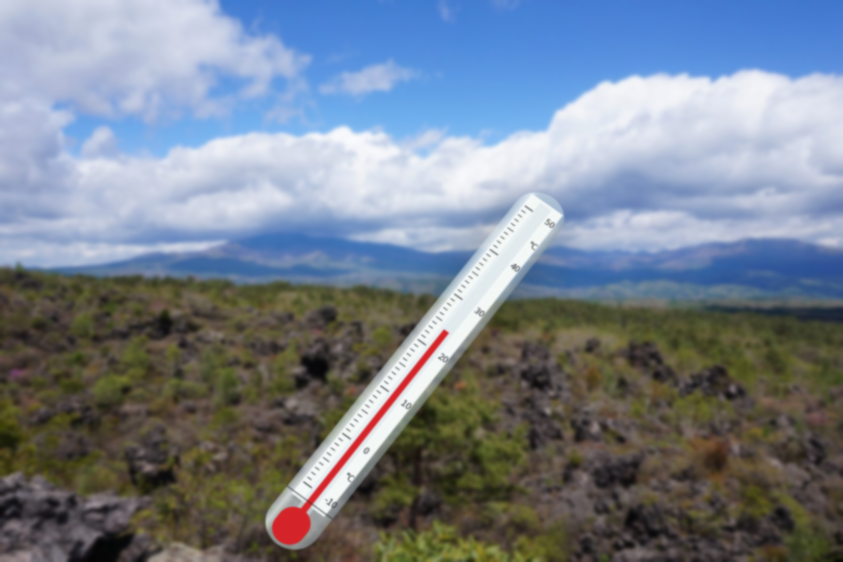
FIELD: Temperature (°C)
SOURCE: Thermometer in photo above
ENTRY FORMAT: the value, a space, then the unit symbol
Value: 24 °C
